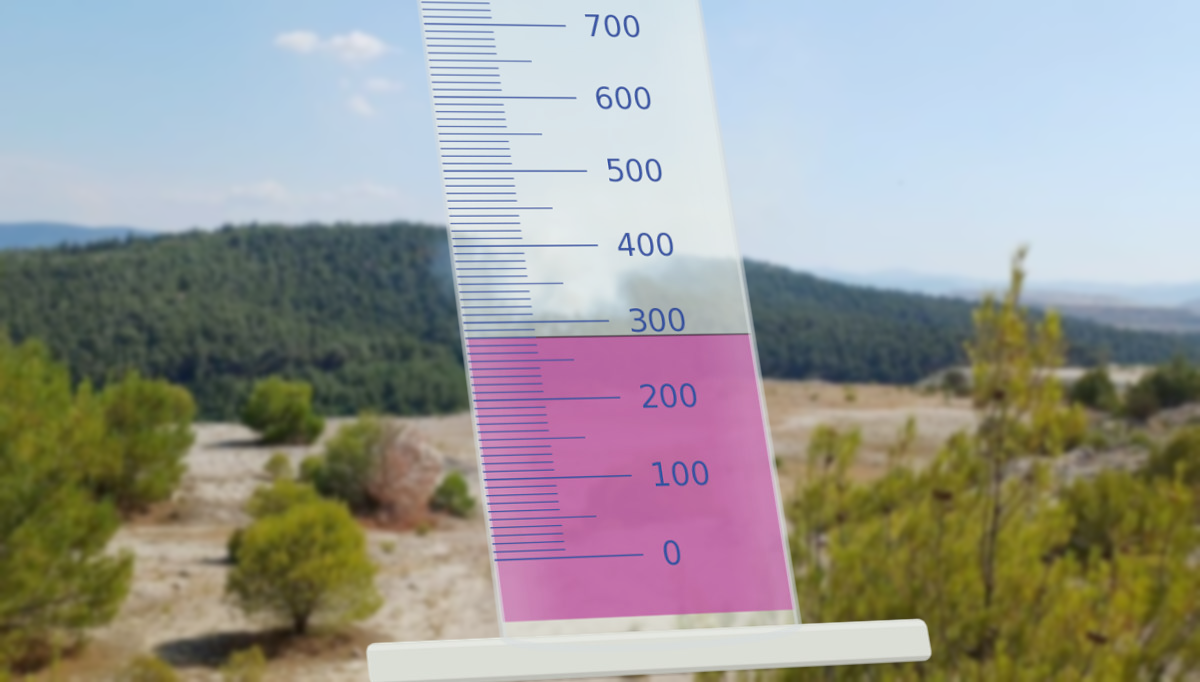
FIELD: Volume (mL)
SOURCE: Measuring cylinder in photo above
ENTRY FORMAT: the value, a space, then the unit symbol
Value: 280 mL
